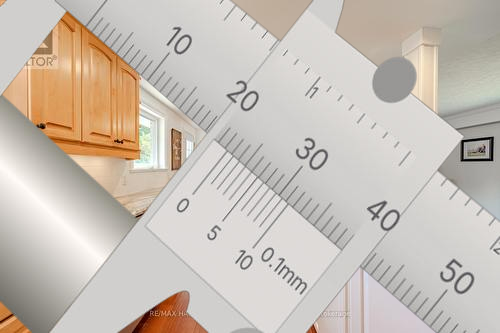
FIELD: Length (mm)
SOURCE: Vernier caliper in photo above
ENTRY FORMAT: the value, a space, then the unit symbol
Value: 22.4 mm
